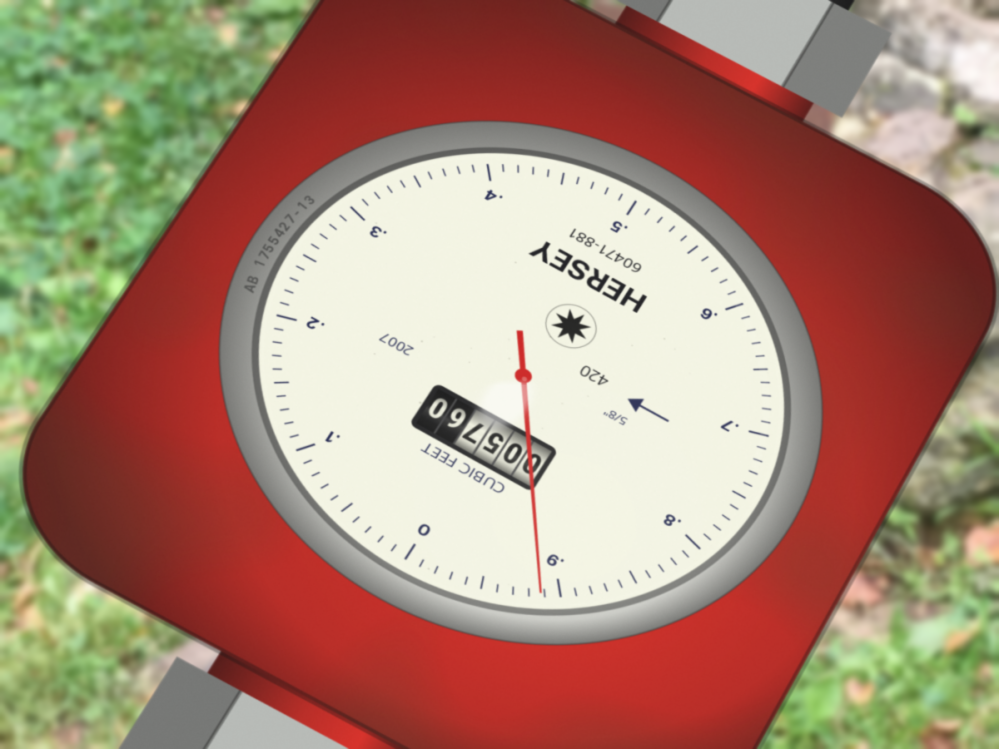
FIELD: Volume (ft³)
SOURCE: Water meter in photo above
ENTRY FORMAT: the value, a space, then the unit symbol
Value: 5759.91 ft³
